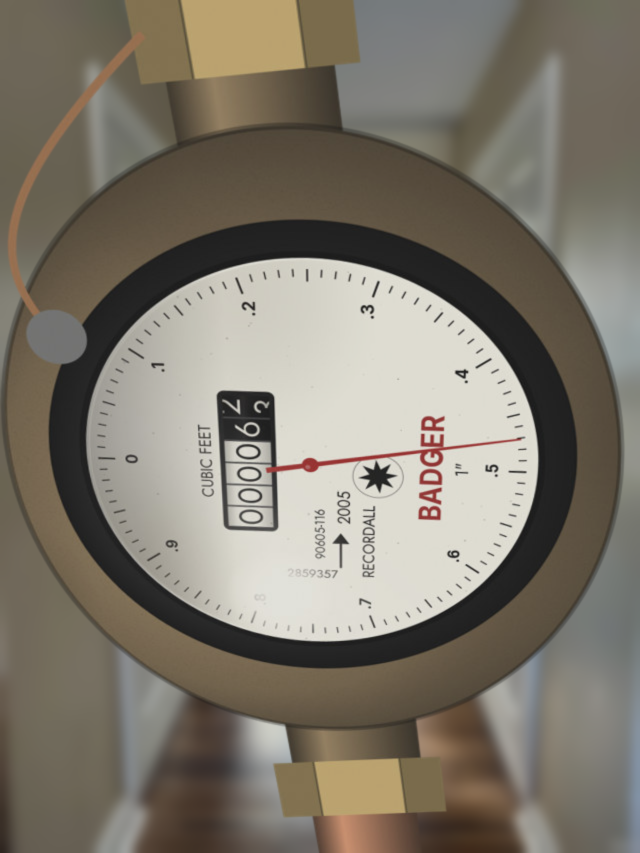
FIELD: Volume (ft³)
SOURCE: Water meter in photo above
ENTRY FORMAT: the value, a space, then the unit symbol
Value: 62.47 ft³
